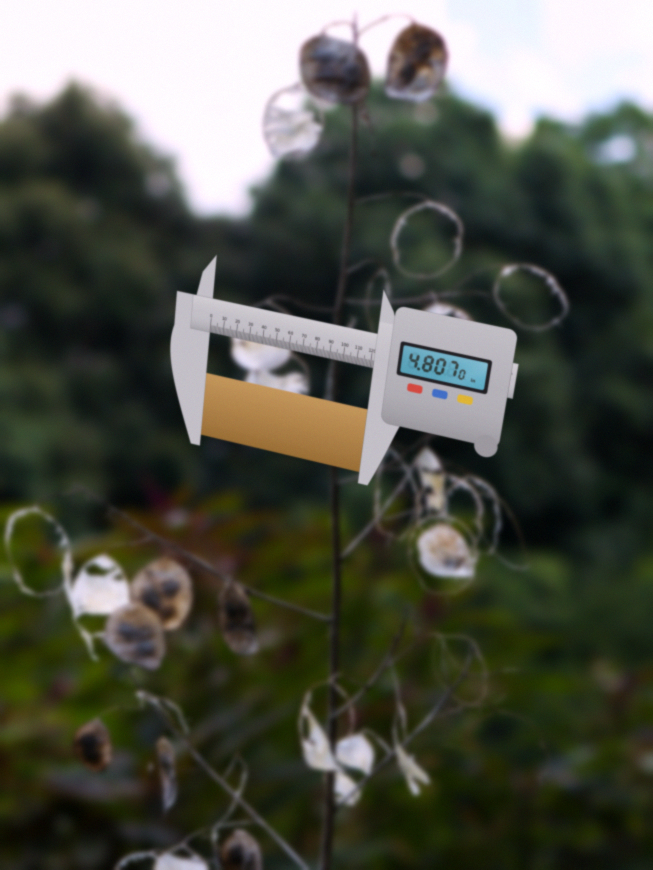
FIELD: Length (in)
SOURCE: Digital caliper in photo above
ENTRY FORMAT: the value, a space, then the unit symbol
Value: 4.8070 in
